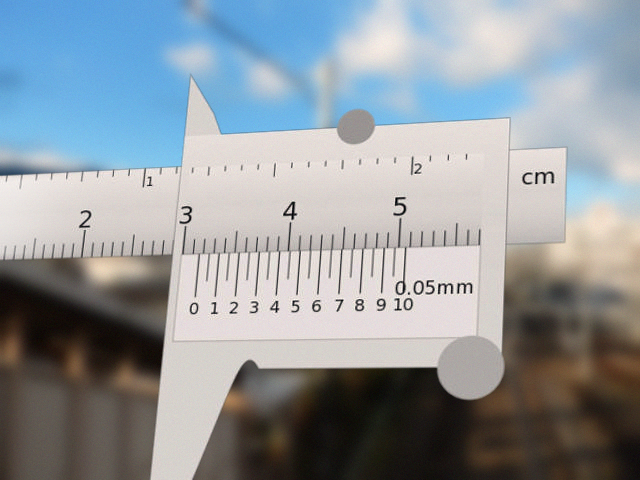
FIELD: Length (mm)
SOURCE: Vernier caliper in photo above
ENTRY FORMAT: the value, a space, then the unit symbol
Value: 31.6 mm
